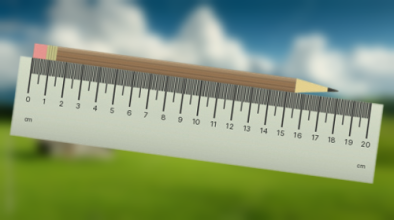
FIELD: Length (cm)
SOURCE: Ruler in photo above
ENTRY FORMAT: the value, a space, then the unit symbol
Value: 18 cm
